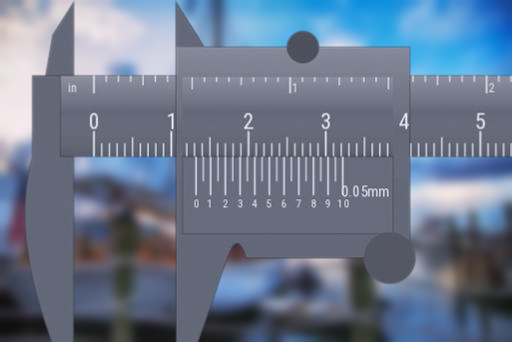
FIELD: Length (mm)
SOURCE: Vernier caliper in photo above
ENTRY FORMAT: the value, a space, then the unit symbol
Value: 13.2 mm
